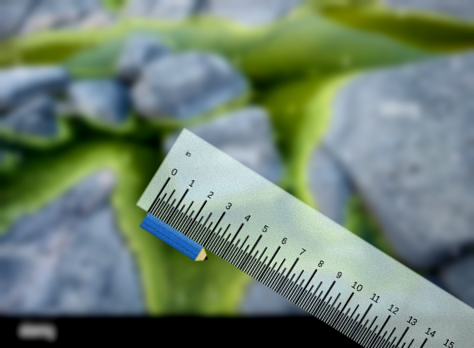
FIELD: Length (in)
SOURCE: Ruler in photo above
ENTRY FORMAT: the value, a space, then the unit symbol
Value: 3.5 in
